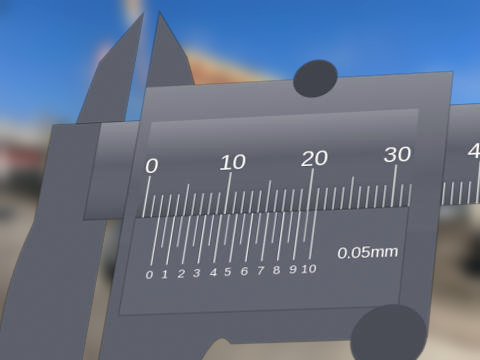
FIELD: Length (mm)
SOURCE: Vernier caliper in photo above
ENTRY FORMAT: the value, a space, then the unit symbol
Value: 2.0 mm
